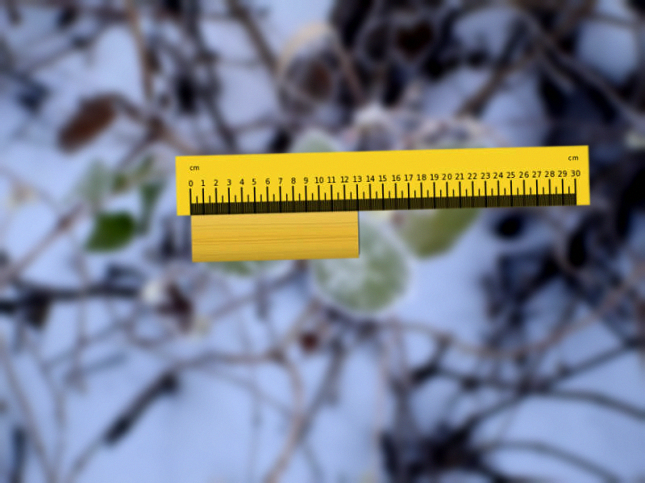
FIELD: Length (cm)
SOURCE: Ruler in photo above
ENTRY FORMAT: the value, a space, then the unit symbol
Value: 13 cm
